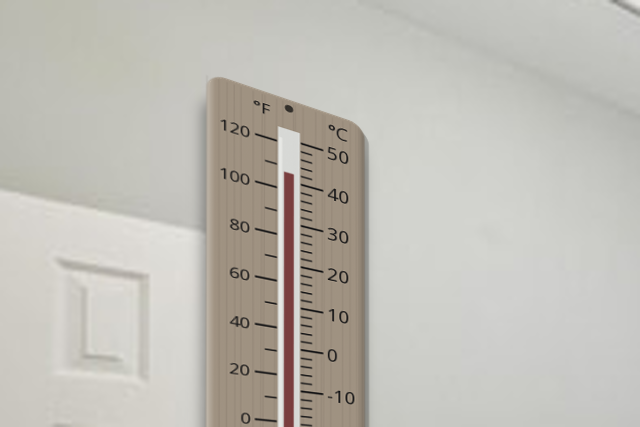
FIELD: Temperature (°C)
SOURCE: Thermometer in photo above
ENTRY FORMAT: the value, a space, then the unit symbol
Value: 42 °C
